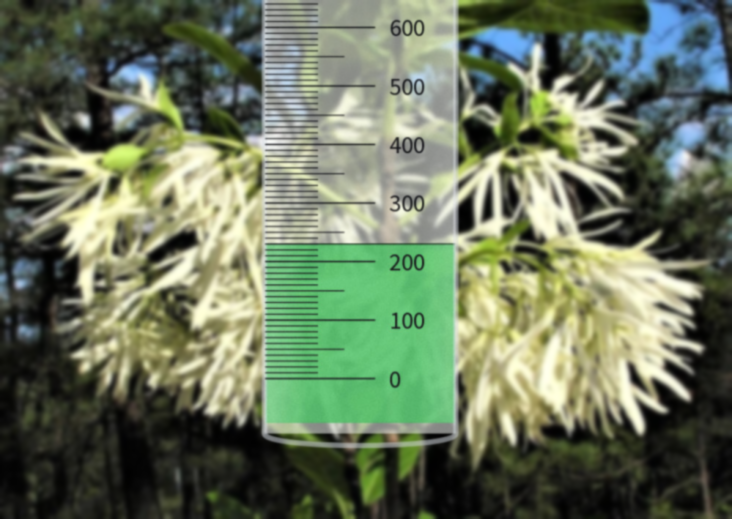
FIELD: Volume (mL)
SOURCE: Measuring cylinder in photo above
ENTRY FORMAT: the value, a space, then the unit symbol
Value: 230 mL
